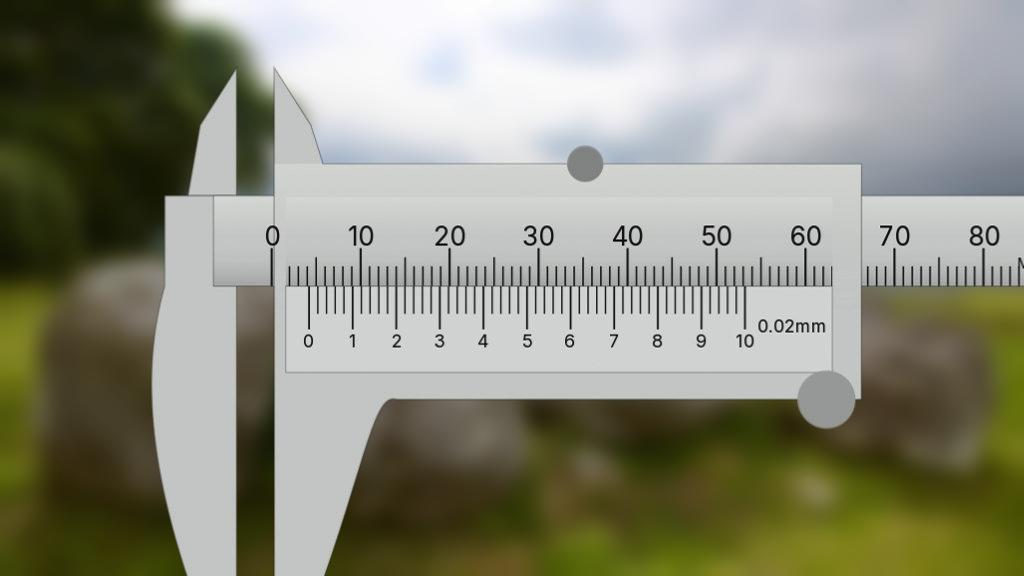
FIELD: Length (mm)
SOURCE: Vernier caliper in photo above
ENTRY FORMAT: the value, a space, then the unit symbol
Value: 4.2 mm
